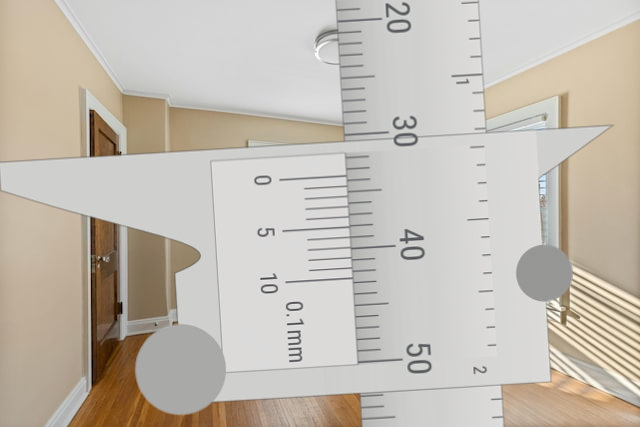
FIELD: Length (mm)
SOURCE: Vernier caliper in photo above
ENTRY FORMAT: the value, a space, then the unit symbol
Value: 33.6 mm
